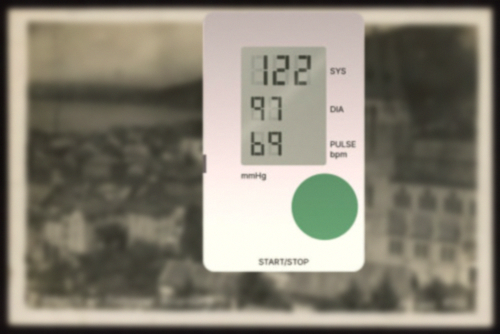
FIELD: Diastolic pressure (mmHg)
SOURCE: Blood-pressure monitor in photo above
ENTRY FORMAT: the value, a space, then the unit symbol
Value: 97 mmHg
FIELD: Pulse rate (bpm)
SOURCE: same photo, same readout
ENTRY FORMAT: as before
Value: 69 bpm
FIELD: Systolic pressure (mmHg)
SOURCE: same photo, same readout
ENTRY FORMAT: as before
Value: 122 mmHg
